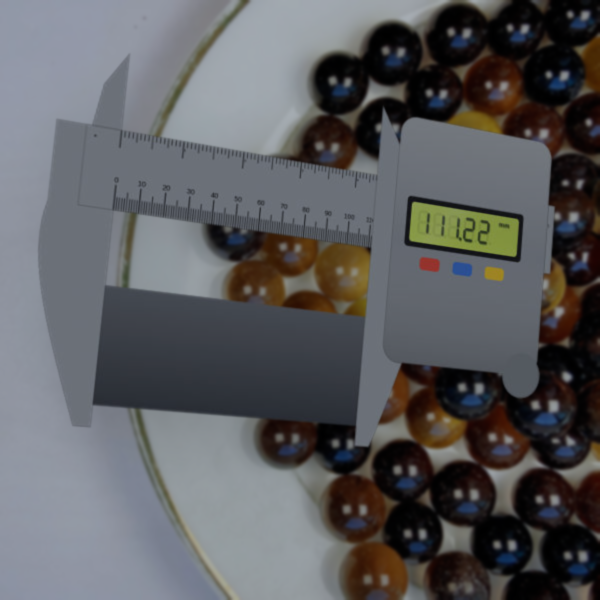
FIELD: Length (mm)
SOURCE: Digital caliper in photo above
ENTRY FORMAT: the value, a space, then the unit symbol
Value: 111.22 mm
